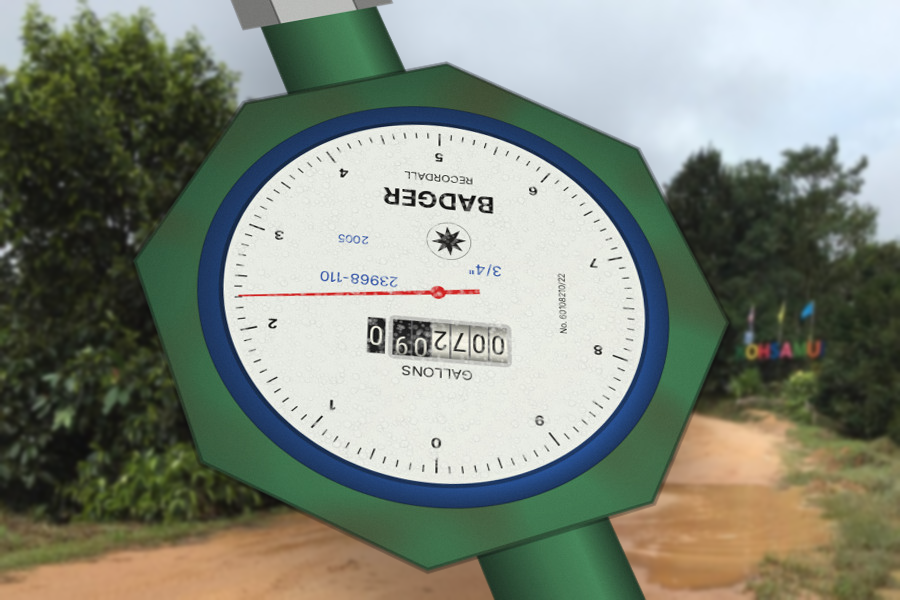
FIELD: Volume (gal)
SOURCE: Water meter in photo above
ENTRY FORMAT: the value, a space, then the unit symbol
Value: 72092.3 gal
